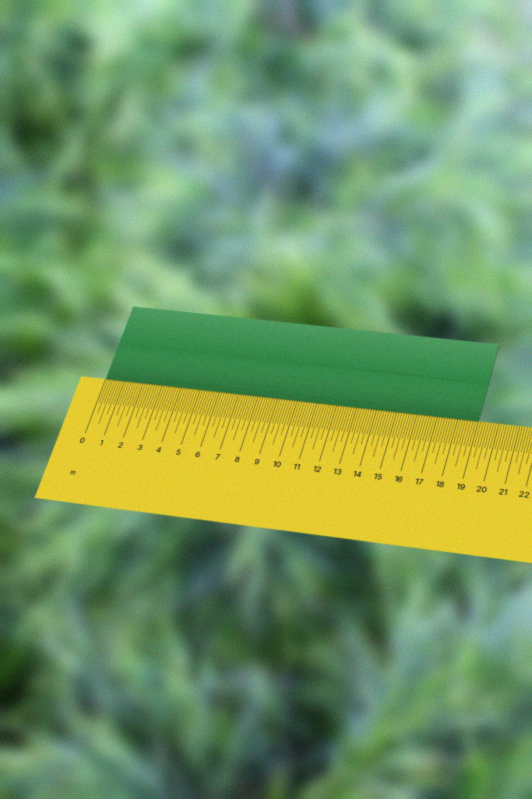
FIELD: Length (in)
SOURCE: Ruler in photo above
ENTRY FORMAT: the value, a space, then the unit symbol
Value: 19 in
